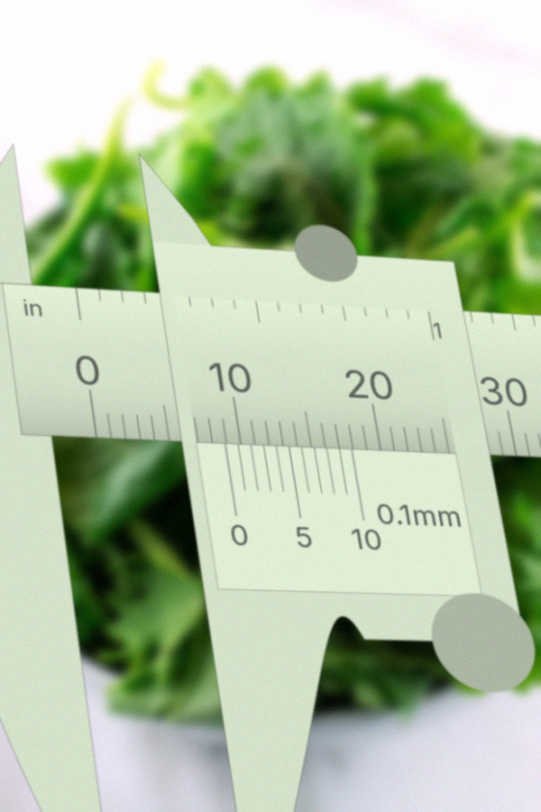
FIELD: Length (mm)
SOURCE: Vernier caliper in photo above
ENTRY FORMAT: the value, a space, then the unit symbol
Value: 8.9 mm
